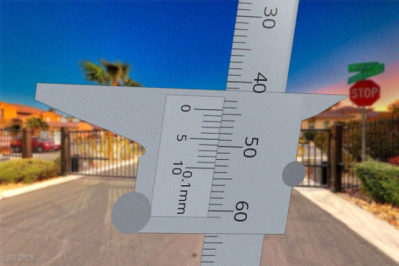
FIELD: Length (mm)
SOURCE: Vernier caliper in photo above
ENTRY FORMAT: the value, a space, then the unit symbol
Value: 44.4 mm
